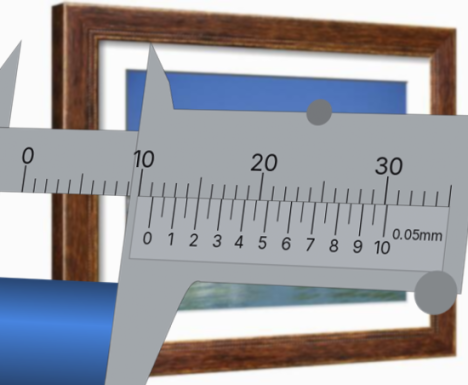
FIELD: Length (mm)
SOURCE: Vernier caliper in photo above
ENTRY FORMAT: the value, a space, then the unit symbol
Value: 11.2 mm
